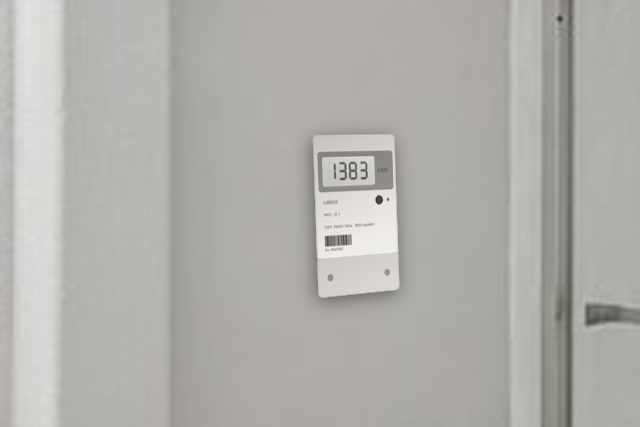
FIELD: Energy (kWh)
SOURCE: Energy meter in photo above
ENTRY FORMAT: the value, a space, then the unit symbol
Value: 1383 kWh
